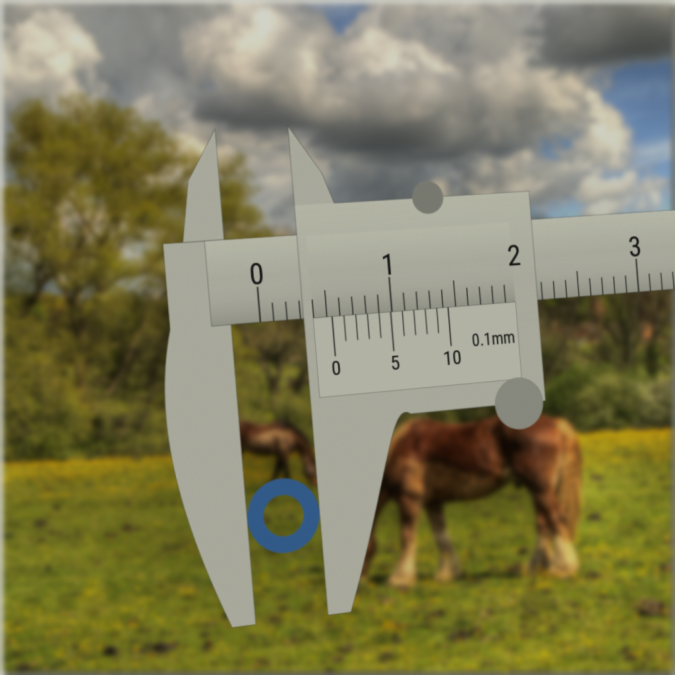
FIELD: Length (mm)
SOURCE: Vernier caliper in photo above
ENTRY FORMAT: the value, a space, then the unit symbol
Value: 5.4 mm
